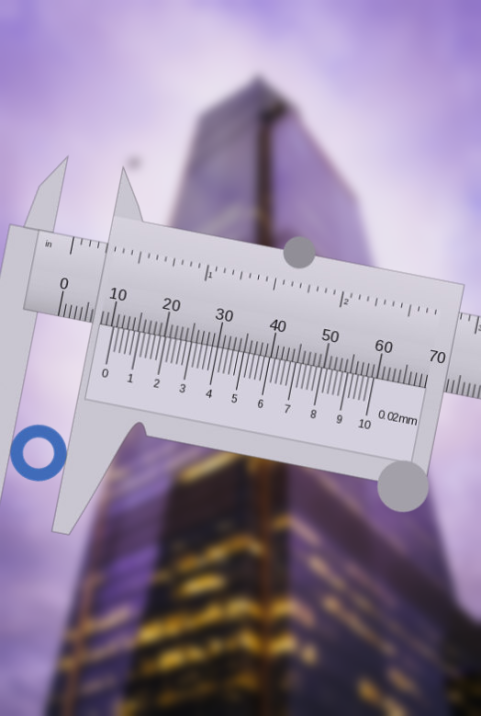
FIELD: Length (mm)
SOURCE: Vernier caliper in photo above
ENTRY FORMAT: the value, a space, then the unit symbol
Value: 10.4 mm
